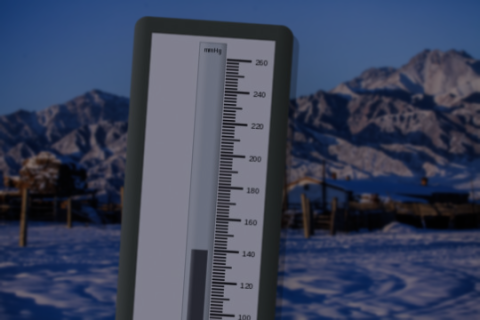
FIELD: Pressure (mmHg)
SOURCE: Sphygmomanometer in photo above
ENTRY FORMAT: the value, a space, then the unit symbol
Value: 140 mmHg
